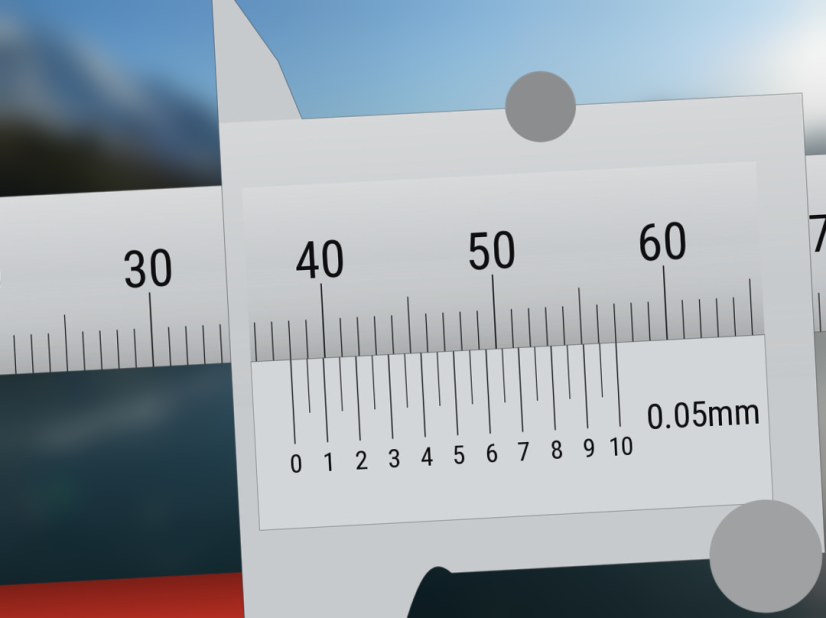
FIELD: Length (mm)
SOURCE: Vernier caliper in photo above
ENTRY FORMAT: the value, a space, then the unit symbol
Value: 38.0 mm
